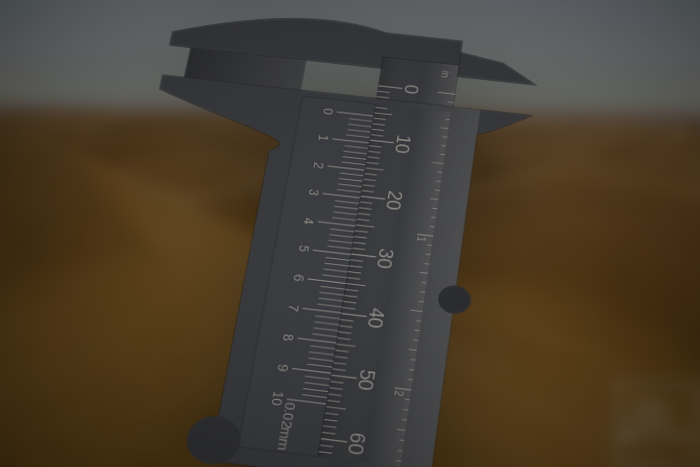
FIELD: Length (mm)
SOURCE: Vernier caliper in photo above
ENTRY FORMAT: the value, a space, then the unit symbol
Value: 5.6 mm
